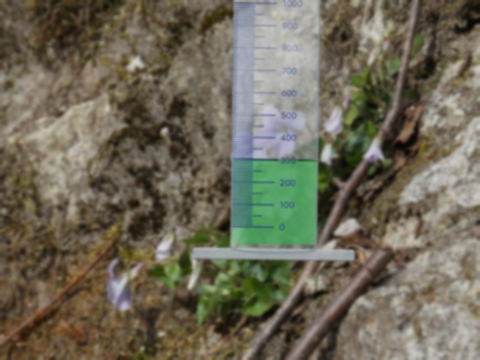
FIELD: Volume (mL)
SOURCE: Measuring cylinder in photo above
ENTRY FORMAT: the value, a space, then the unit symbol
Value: 300 mL
